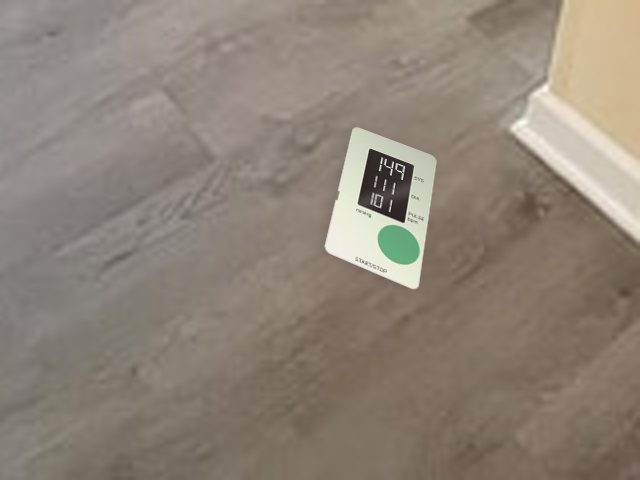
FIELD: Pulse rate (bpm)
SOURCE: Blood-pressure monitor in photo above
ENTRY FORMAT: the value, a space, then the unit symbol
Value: 101 bpm
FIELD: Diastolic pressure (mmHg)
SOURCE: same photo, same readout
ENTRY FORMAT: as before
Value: 111 mmHg
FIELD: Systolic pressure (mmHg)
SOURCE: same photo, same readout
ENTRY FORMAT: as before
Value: 149 mmHg
